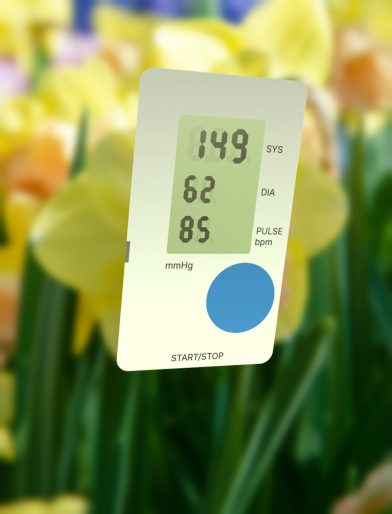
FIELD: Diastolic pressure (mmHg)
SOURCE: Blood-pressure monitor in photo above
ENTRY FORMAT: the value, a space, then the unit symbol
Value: 62 mmHg
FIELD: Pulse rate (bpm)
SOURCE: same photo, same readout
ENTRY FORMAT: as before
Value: 85 bpm
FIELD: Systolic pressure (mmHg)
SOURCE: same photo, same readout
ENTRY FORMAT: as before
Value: 149 mmHg
